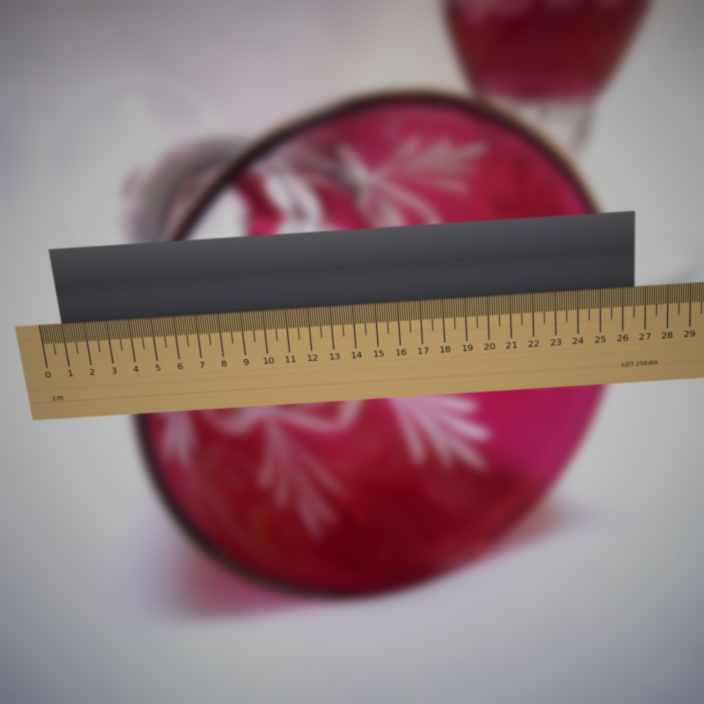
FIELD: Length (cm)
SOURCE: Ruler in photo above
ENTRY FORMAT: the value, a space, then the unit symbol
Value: 25.5 cm
